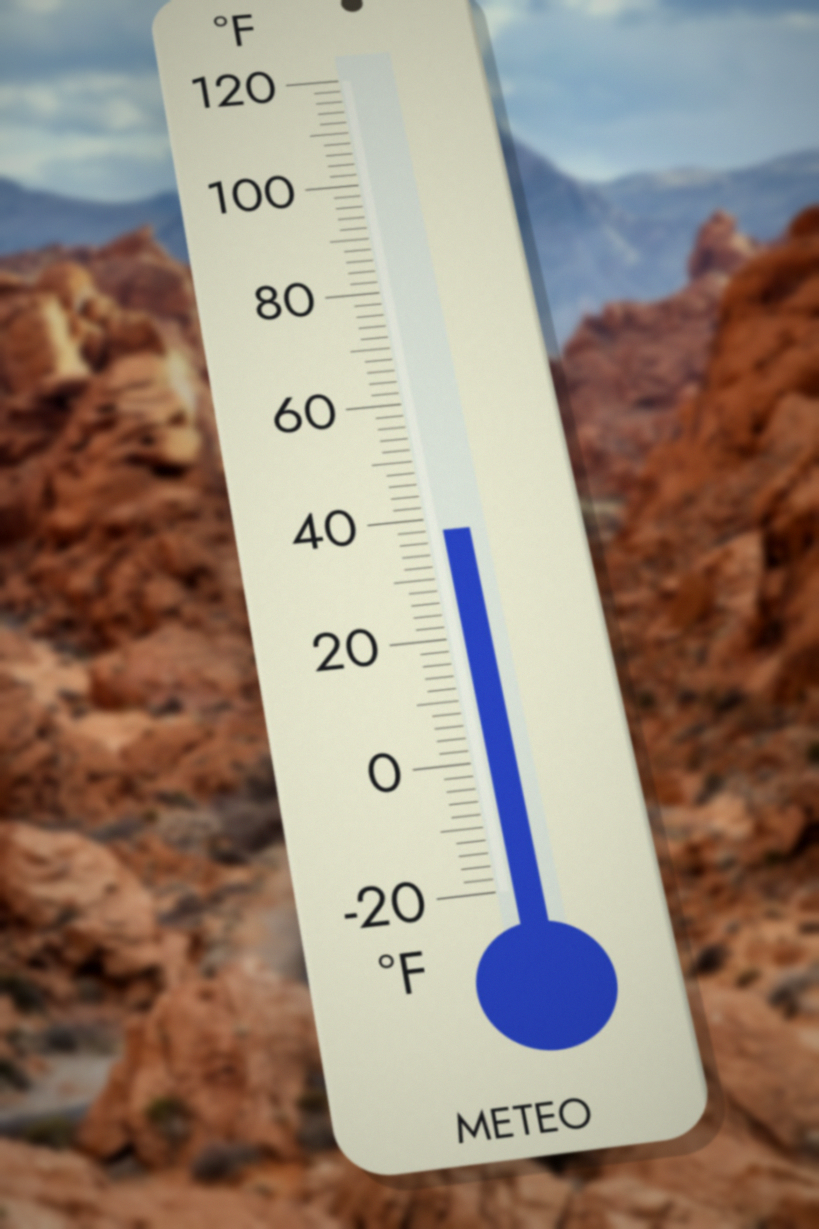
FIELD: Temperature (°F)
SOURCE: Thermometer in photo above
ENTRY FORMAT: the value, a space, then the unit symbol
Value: 38 °F
